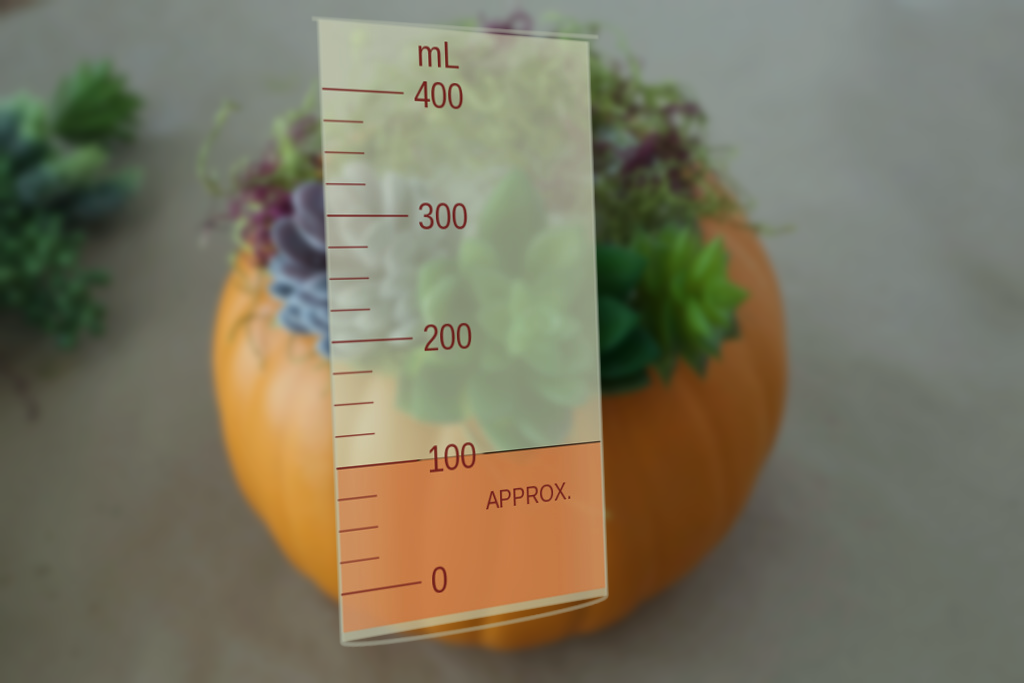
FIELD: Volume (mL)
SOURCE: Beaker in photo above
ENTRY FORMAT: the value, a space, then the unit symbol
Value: 100 mL
